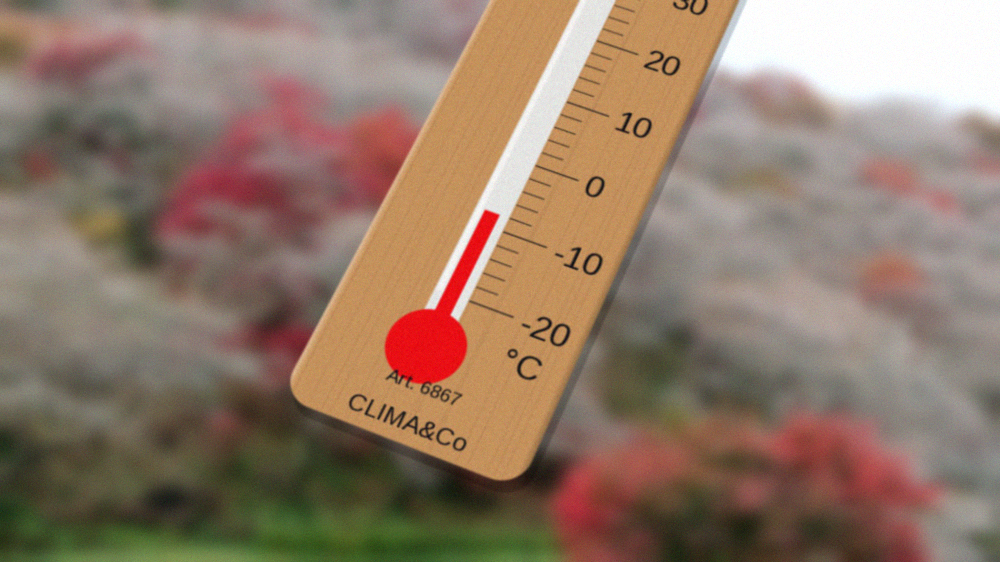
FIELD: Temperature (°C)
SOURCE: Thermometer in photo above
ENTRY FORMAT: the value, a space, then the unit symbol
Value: -8 °C
